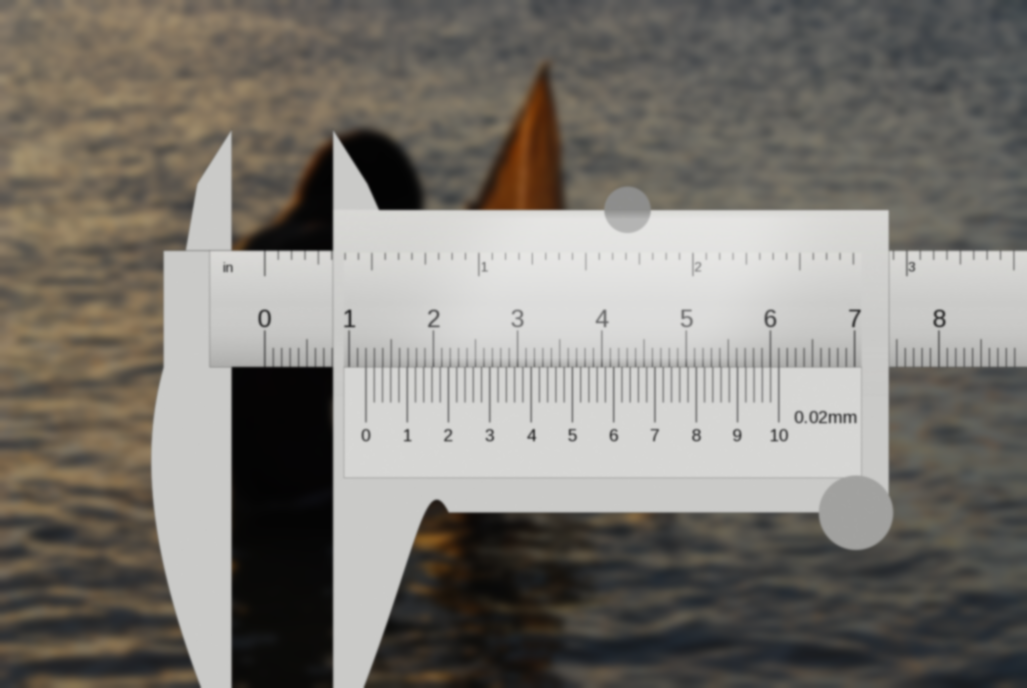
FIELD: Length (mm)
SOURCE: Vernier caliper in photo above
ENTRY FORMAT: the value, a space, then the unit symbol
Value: 12.0 mm
